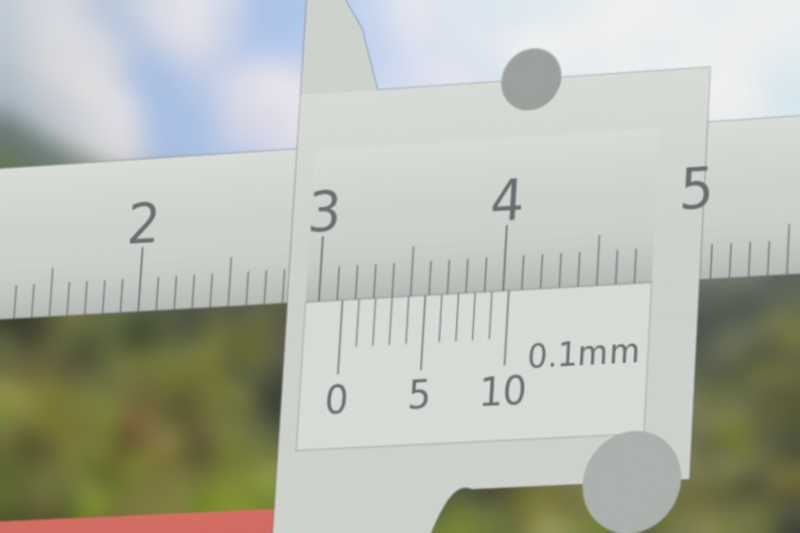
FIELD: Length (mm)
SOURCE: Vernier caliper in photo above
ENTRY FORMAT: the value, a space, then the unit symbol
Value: 31.3 mm
